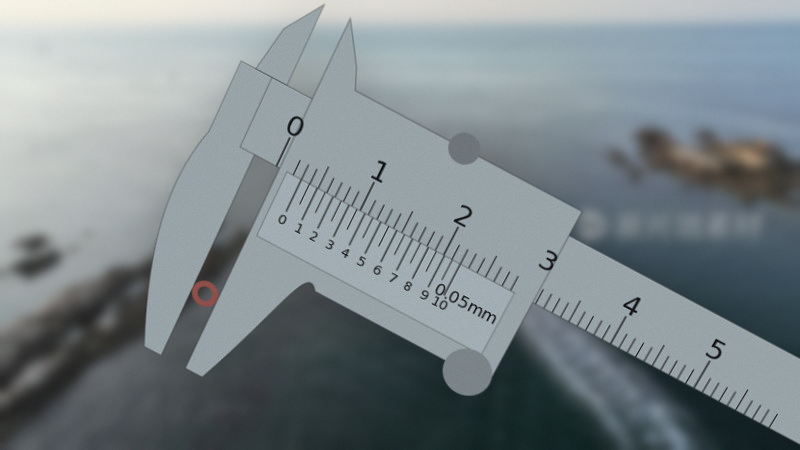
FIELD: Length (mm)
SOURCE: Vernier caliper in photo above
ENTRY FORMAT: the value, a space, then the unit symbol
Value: 3.0 mm
